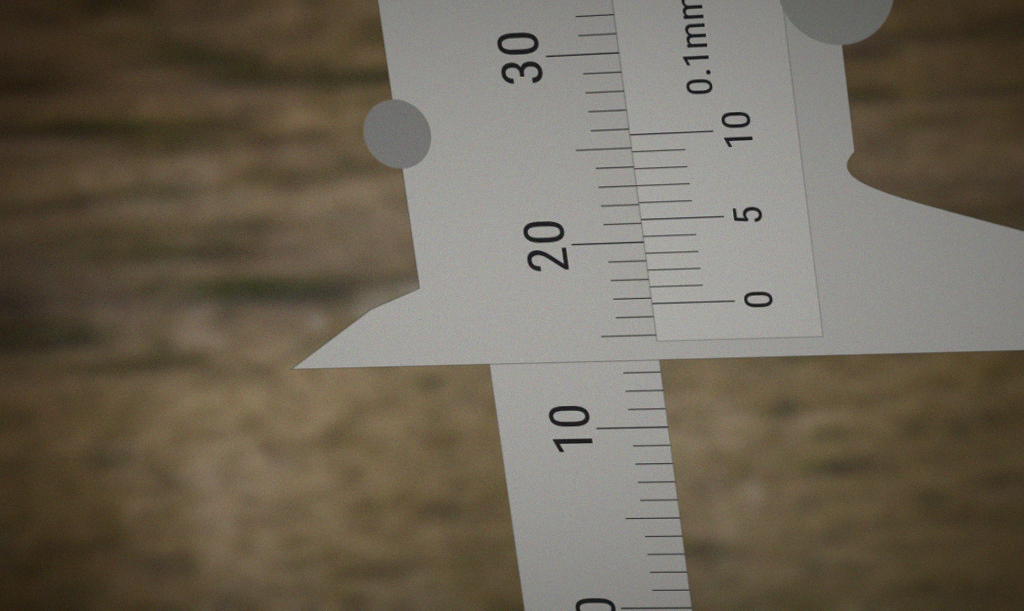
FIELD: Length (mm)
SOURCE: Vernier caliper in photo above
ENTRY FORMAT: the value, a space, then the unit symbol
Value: 16.7 mm
